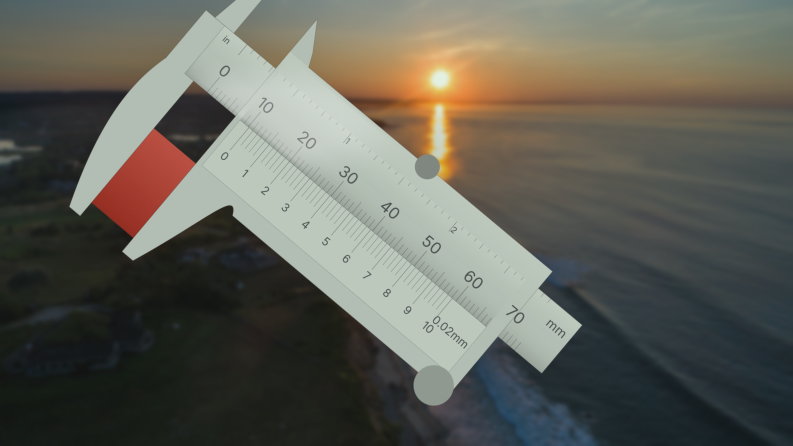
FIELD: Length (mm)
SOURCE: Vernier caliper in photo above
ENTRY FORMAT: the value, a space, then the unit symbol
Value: 10.2 mm
